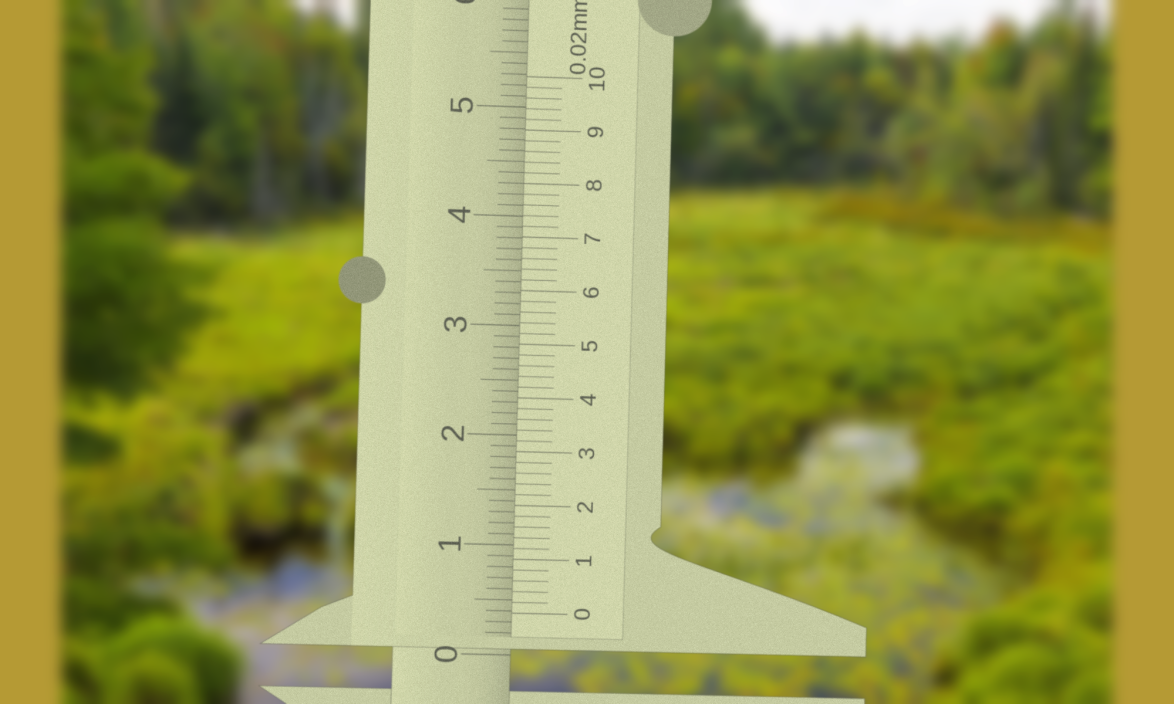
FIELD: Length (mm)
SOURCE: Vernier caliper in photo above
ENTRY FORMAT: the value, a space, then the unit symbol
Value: 3.8 mm
